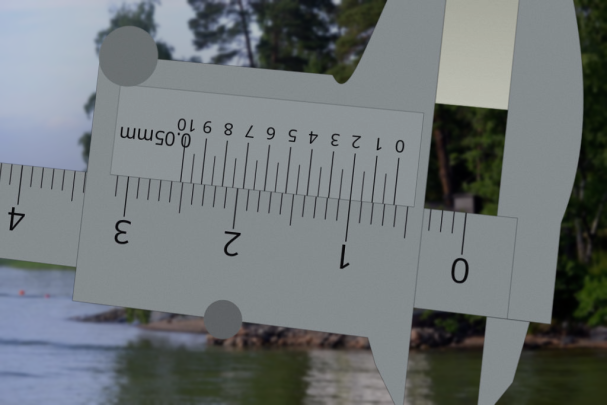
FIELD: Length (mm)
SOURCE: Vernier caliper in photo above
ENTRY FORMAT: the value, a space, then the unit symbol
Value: 6.2 mm
